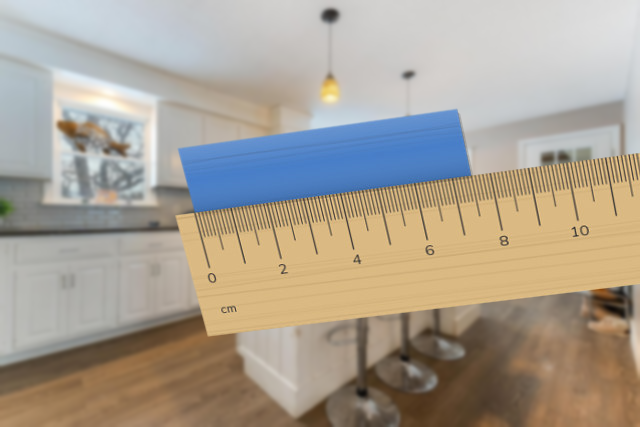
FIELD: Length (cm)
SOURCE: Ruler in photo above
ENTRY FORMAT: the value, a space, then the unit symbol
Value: 7.5 cm
